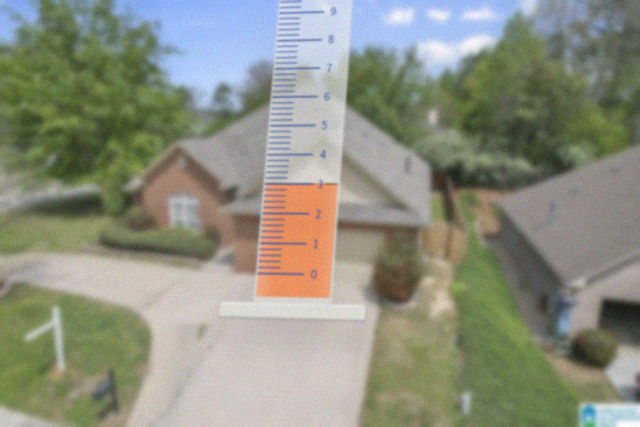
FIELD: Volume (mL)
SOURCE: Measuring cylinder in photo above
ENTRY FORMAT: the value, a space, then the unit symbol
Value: 3 mL
